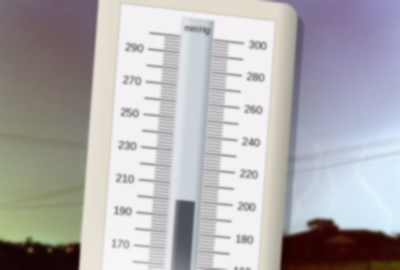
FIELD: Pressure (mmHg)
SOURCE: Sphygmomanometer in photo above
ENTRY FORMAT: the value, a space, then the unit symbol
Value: 200 mmHg
